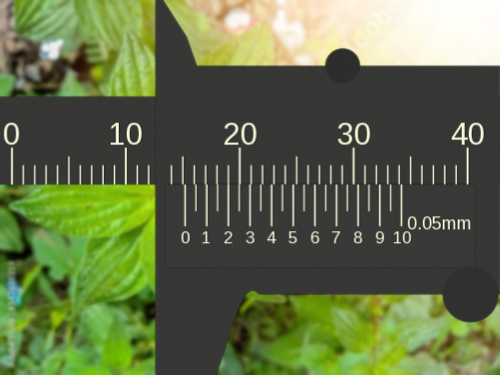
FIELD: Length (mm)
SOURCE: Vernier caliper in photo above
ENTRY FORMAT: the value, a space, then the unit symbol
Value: 15.2 mm
